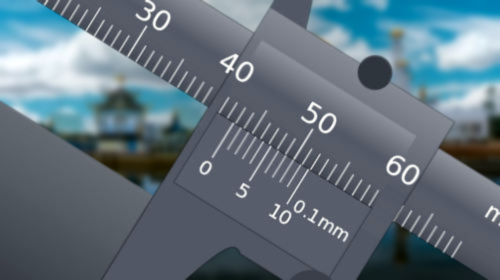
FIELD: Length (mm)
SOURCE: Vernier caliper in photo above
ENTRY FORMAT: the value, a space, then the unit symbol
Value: 42.8 mm
